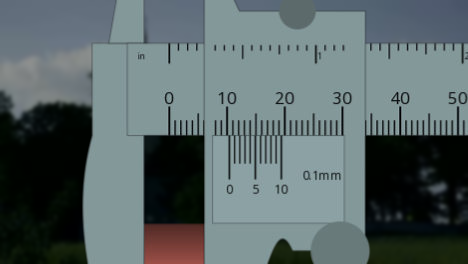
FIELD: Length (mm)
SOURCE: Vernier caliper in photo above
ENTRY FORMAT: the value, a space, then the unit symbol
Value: 10.4 mm
